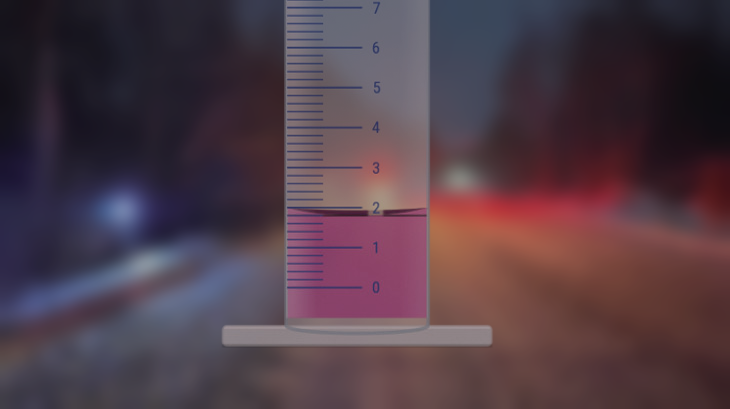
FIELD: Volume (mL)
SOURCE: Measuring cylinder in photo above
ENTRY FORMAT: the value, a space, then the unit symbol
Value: 1.8 mL
